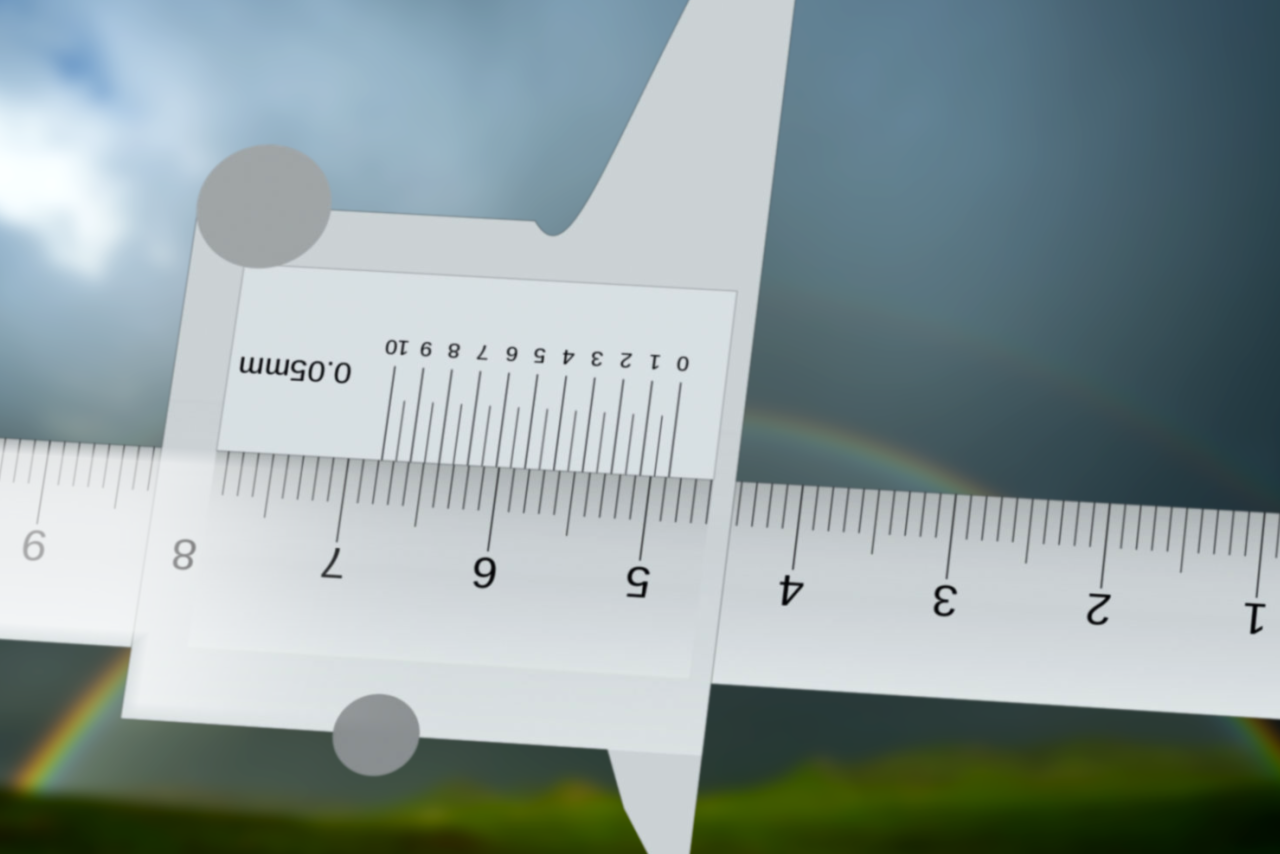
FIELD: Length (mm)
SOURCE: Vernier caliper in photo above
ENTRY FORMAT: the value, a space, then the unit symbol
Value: 48.8 mm
